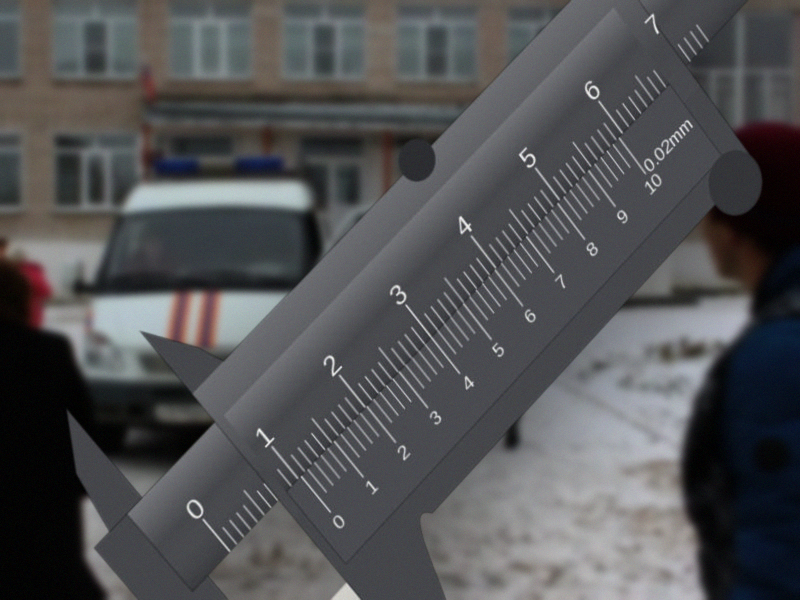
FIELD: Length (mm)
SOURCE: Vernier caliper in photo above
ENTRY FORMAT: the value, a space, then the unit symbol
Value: 10.4 mm
